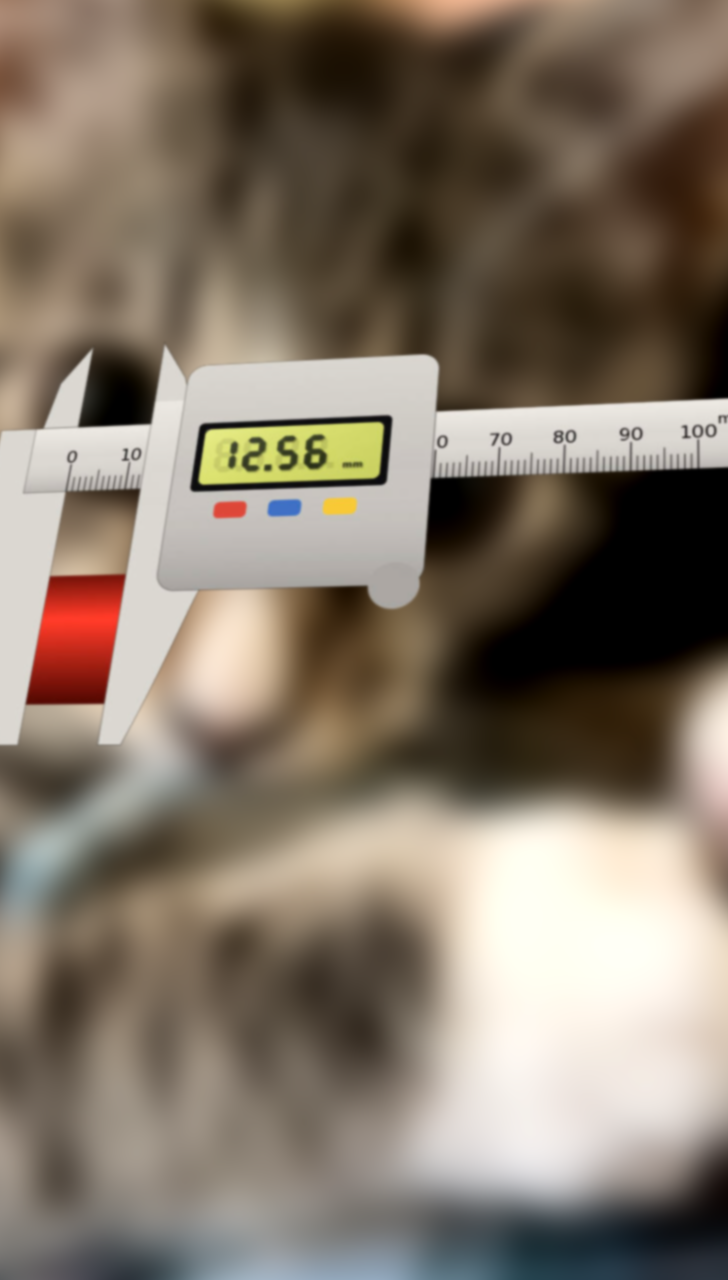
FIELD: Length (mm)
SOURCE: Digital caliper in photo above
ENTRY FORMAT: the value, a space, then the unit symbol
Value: 12.56 mm
